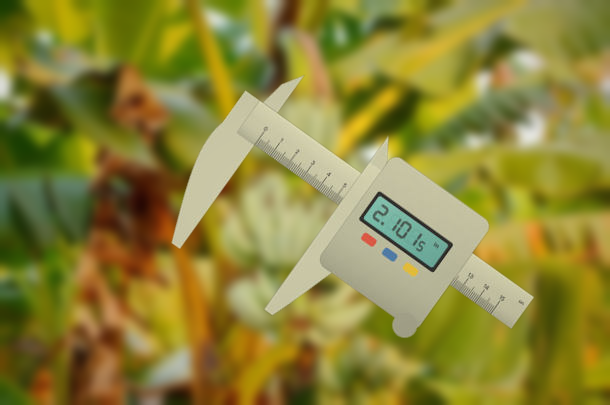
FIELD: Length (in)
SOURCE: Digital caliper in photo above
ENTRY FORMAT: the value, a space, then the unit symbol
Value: 2.1015 in
